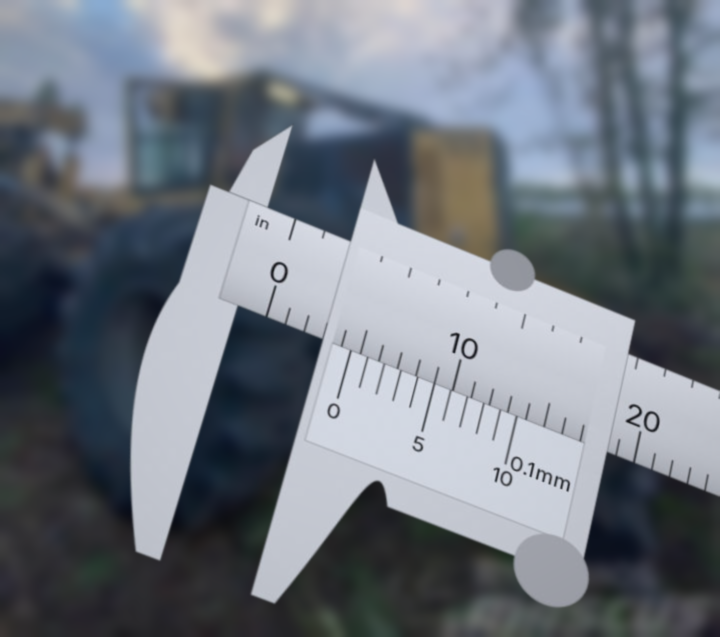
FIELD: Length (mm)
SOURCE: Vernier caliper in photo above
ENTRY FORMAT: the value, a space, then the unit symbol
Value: 4.5 mm
